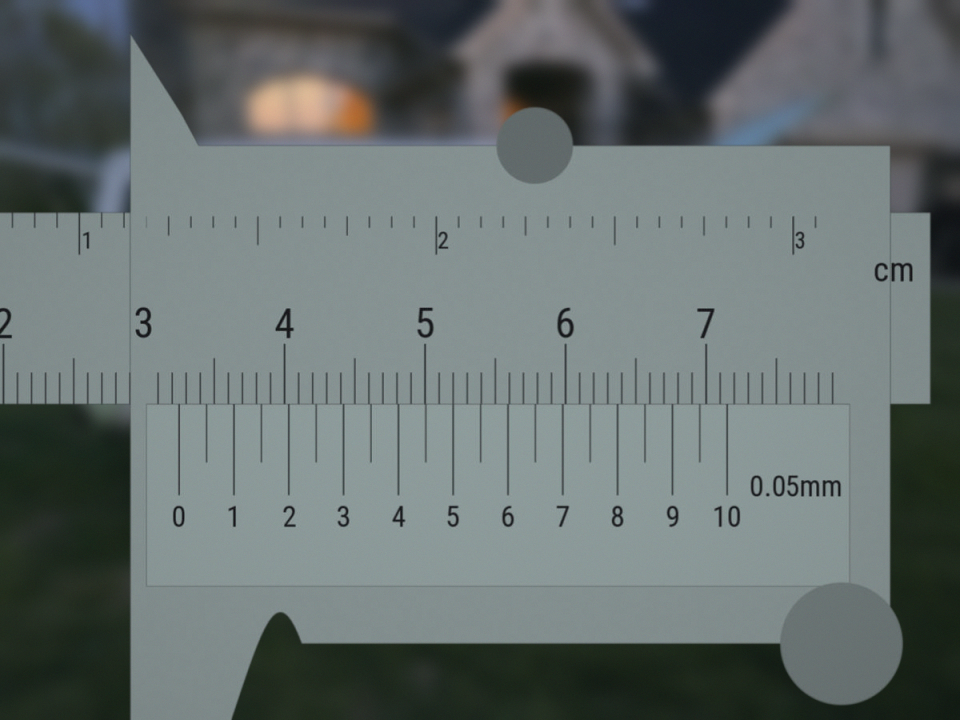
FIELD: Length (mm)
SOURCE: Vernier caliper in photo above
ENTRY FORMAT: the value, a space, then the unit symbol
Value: 32.5 mm
